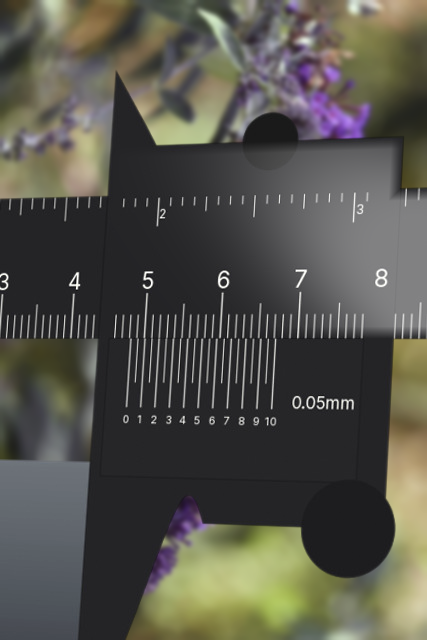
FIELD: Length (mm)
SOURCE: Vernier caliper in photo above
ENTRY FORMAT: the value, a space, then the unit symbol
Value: 48.2 mm
